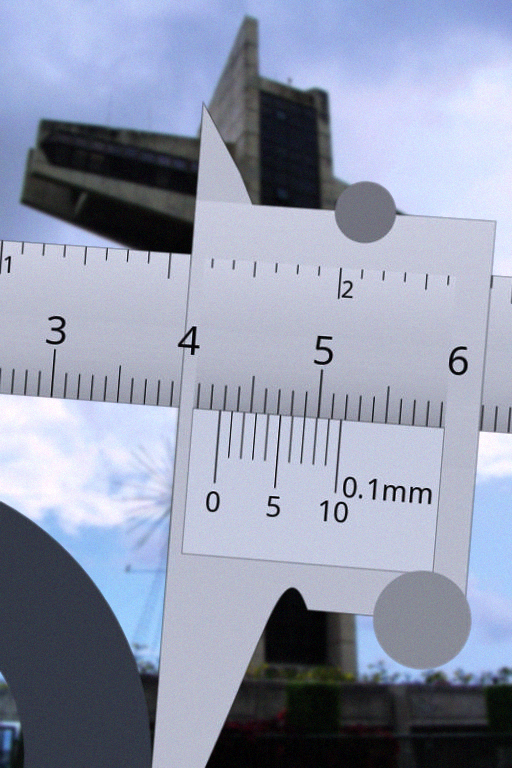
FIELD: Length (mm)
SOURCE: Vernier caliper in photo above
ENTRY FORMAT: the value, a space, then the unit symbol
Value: 42.7 mm
